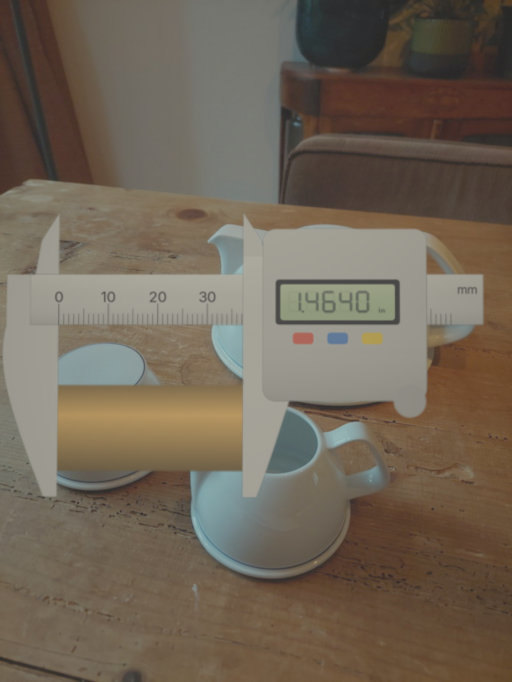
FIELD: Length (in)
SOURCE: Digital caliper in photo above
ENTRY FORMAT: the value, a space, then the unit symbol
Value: 1.4640 in
